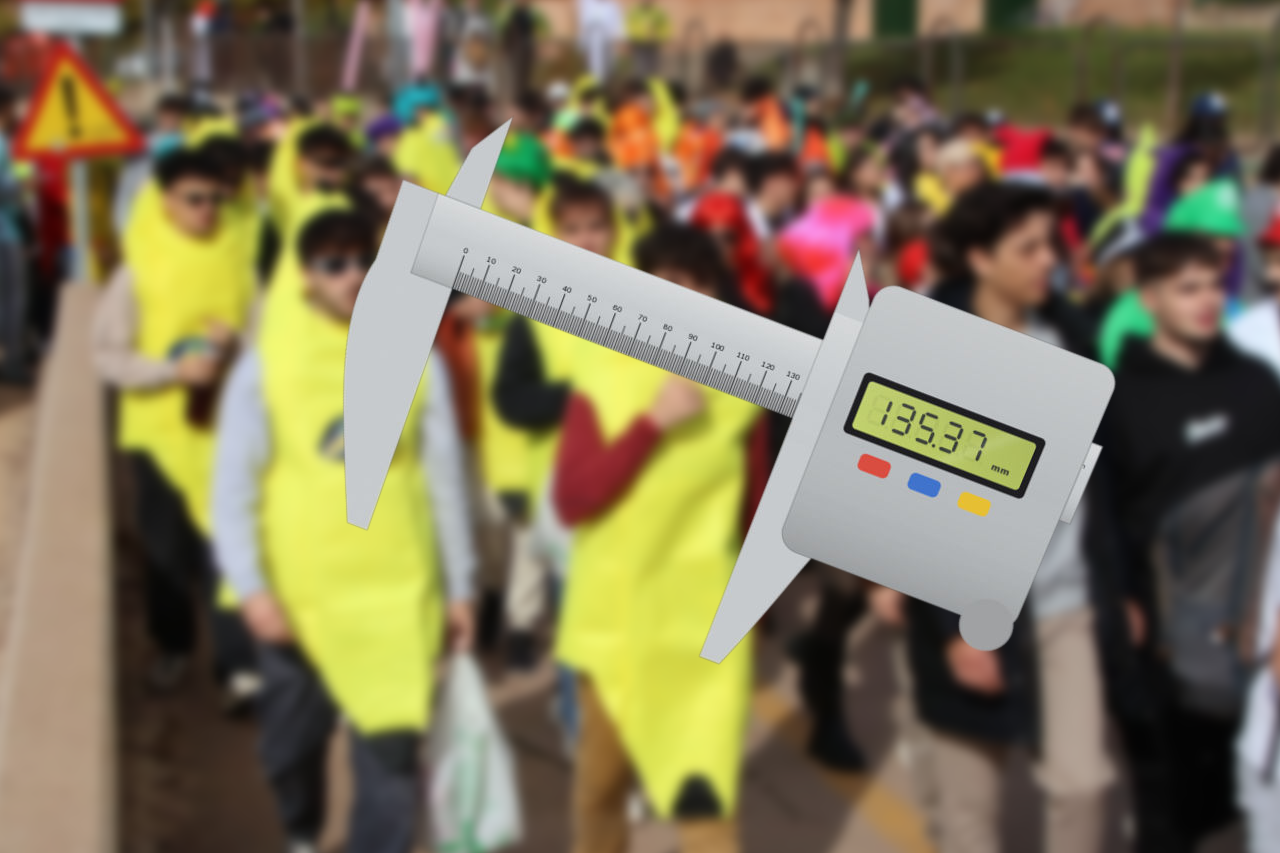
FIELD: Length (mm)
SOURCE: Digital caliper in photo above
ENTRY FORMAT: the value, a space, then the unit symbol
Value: 135.37 mm
